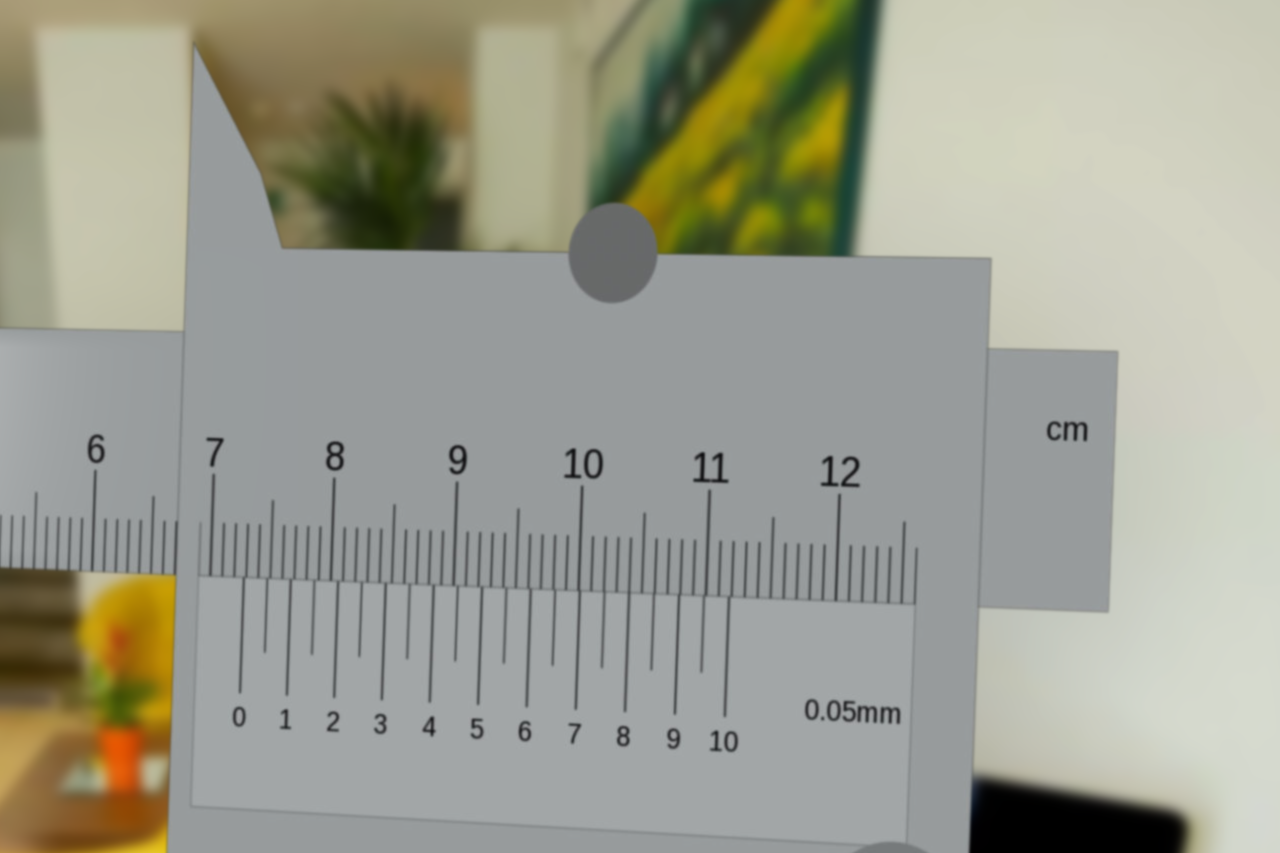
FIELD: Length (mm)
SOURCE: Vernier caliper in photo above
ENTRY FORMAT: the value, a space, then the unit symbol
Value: 72.8 mm
